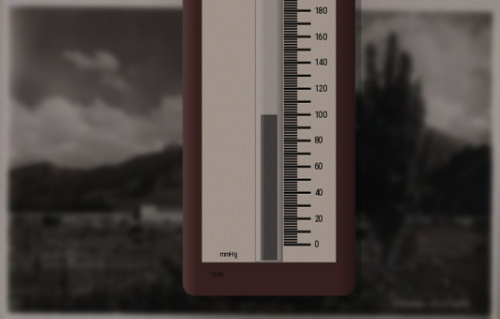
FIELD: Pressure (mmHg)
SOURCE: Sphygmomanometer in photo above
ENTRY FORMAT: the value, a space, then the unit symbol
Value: 100 mmHg
